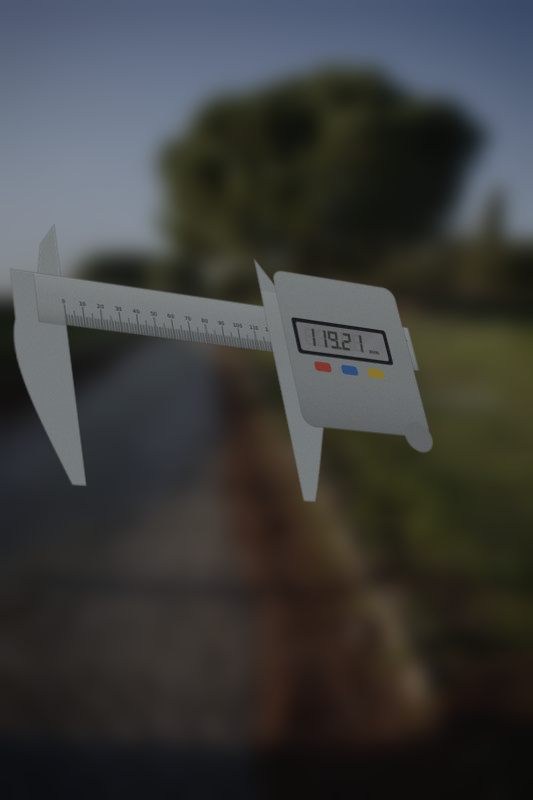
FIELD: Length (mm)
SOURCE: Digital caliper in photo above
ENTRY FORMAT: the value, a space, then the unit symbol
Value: 119.21 mm
